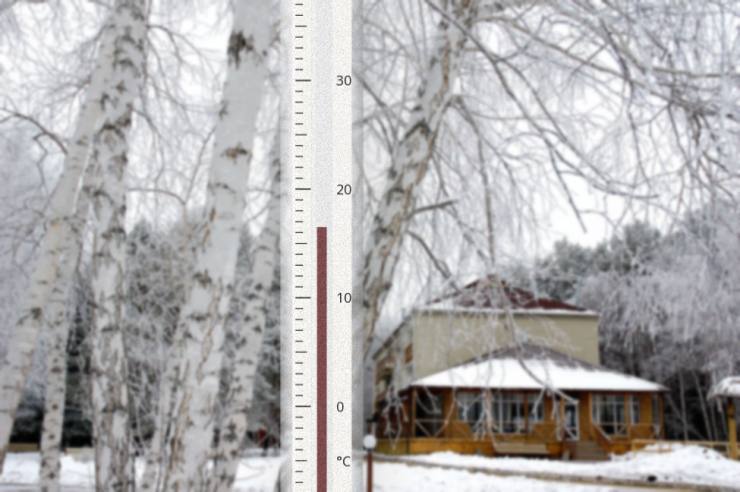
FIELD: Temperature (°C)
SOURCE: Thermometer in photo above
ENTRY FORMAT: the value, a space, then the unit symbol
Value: 16.5 °C
